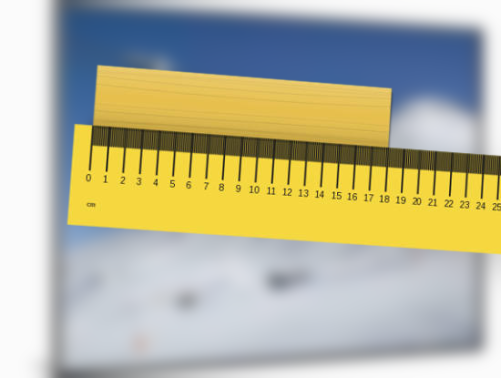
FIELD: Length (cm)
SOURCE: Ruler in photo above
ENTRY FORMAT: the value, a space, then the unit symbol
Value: 18 cm
